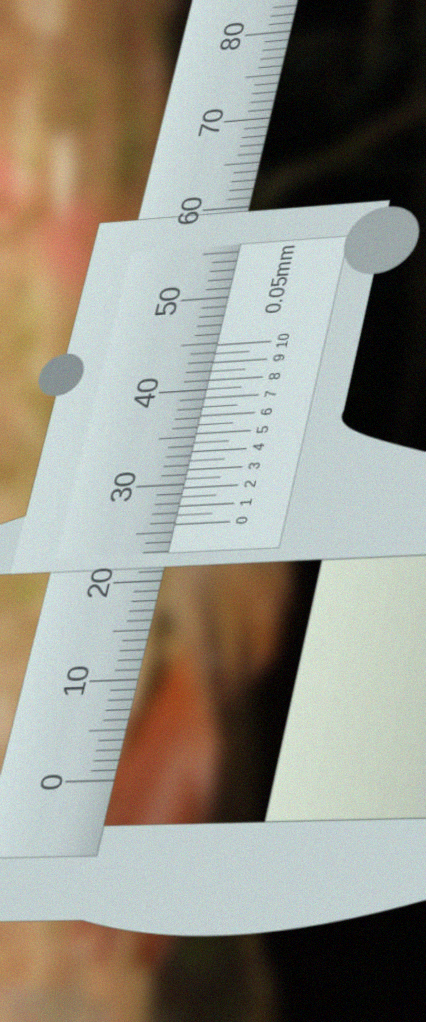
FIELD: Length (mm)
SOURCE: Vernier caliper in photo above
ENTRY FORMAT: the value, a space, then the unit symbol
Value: 25.8 mm
